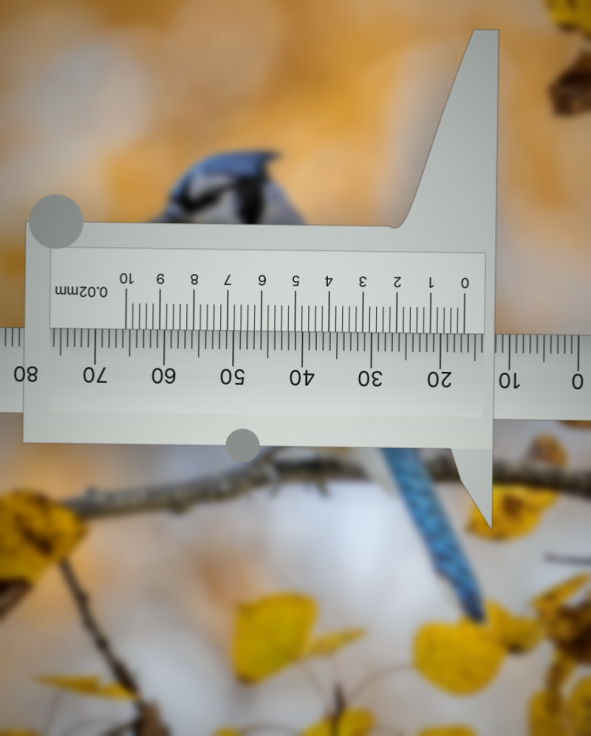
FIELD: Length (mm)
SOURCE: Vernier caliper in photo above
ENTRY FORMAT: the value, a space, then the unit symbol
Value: 16.6 mm
